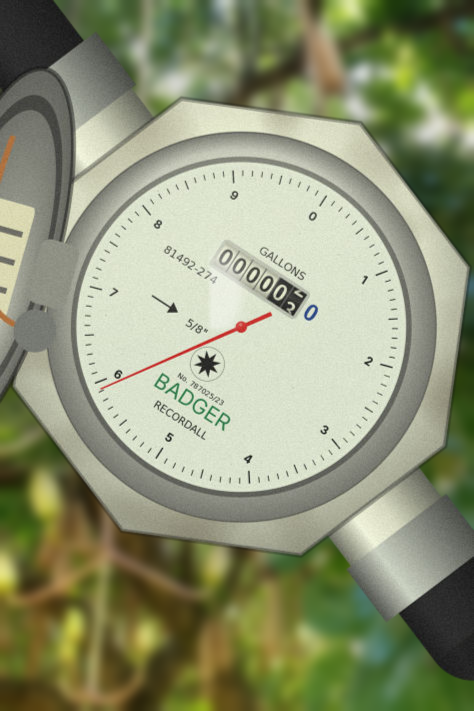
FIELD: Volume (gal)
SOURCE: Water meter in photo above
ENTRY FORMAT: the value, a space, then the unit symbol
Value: 25.9 gal
